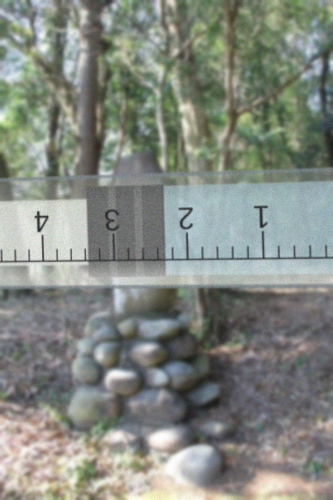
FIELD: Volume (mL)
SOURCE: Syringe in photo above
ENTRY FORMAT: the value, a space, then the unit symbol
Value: 2.3 mL
